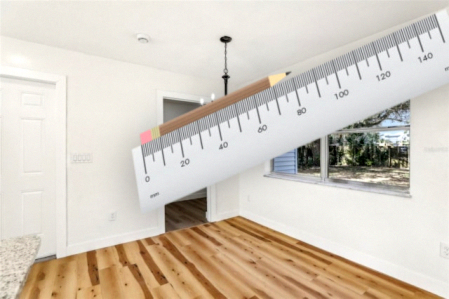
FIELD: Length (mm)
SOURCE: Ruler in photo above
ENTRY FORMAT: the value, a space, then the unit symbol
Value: 80 mm
